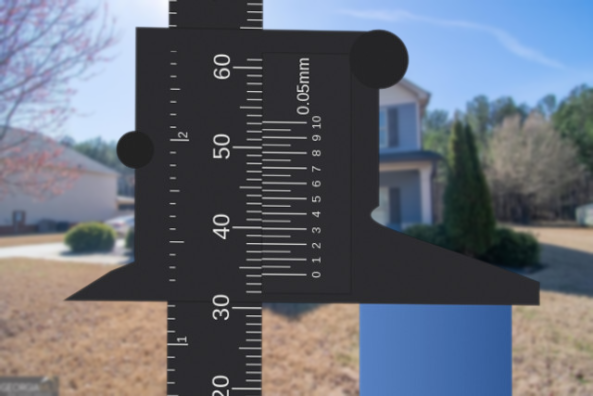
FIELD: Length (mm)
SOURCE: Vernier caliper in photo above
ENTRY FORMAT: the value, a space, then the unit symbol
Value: 34.2 mm
